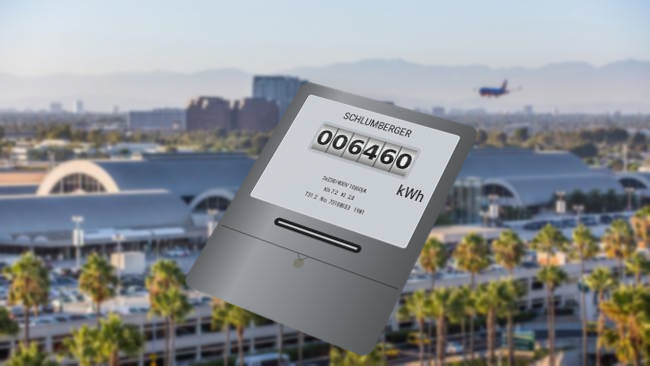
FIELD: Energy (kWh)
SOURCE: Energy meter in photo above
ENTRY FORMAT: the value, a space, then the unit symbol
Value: 6460 kWh
